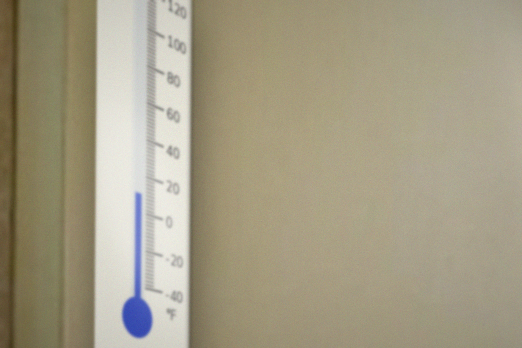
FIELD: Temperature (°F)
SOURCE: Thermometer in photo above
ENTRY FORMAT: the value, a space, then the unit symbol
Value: 10 °F
